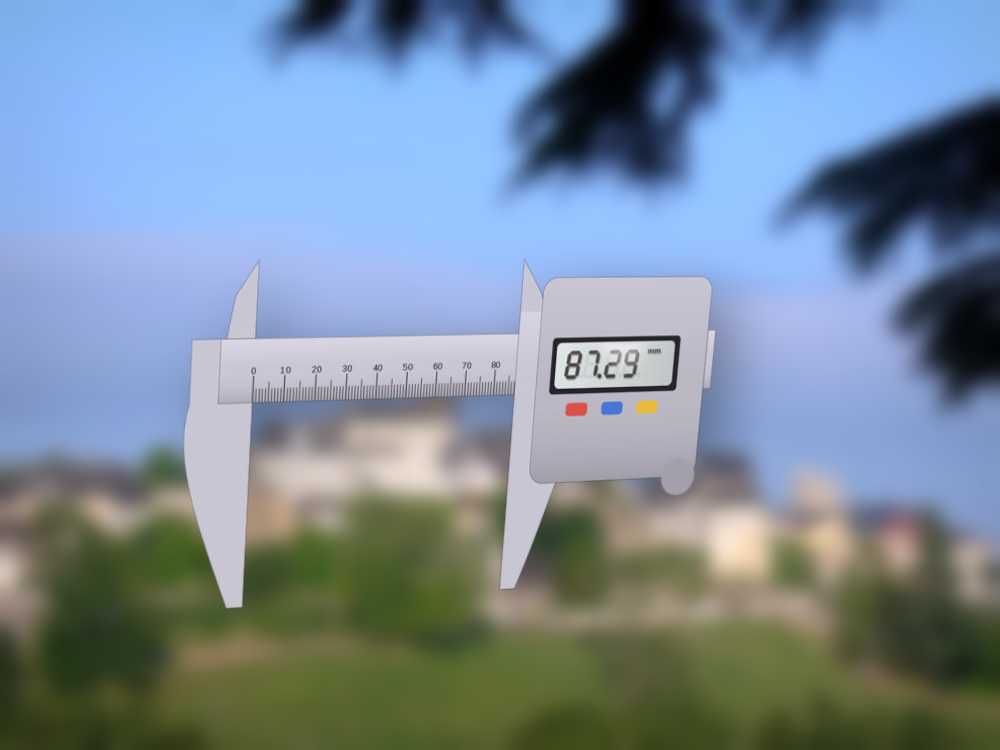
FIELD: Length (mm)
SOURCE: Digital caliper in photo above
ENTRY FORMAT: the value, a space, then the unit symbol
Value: 87.29 mm
